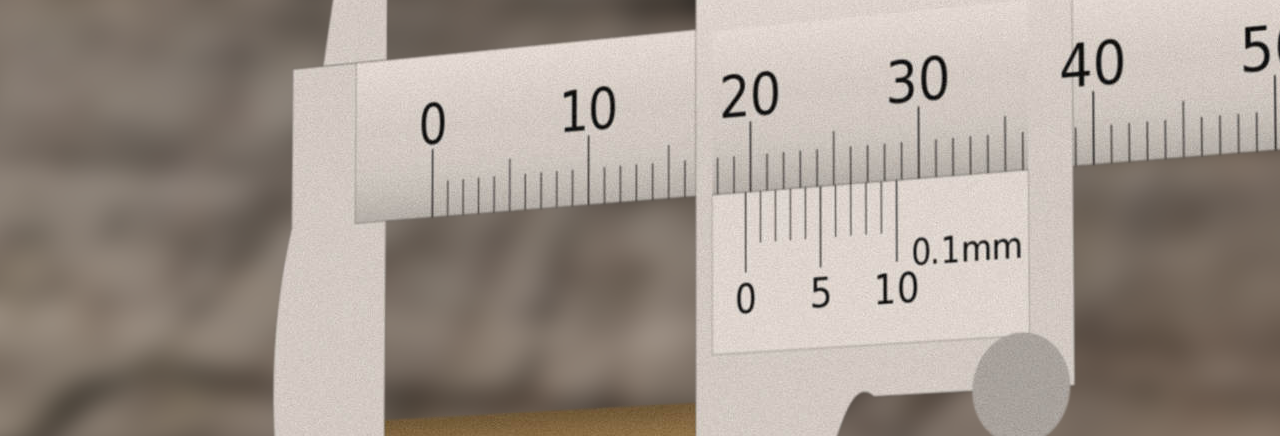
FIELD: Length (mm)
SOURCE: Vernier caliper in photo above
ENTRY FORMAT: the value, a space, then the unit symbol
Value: 19.7 mm
